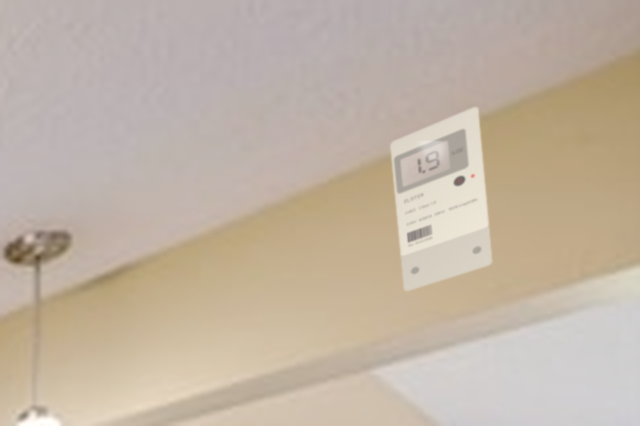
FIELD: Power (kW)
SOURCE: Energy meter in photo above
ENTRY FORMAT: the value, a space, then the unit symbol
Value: 1.9 kW
